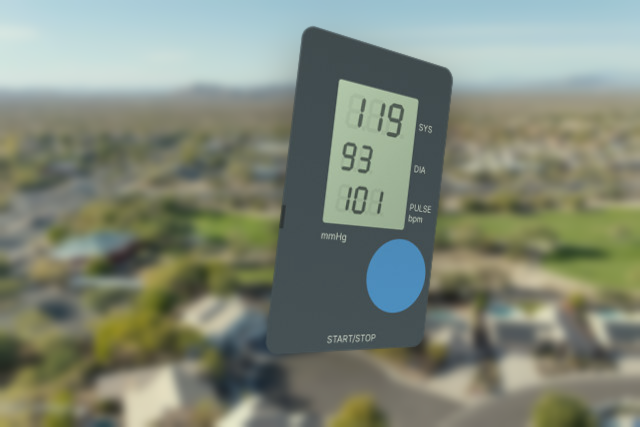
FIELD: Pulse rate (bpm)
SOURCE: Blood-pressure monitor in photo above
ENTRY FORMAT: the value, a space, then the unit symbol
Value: 101 bpm
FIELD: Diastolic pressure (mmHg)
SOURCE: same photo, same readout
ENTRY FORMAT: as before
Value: 93 mmHg
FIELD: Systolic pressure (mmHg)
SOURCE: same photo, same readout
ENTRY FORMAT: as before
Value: 119 mmHg
